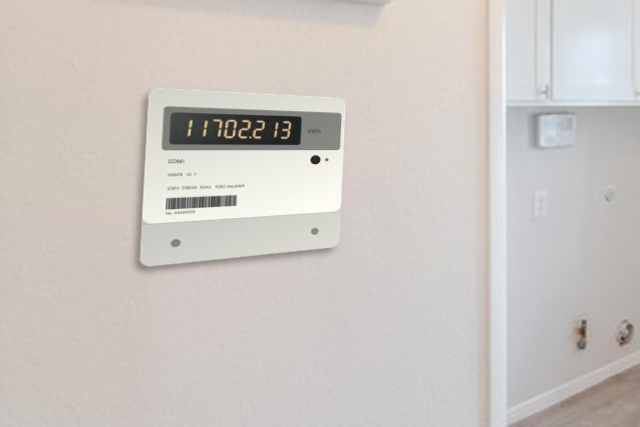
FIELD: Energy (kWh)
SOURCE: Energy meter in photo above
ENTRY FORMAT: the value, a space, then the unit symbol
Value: 11702.213 kWh
